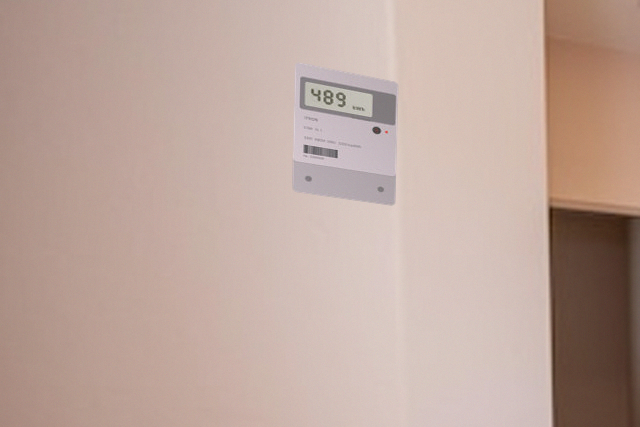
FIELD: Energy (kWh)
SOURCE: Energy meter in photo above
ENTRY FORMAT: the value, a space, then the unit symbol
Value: 489 kWh
